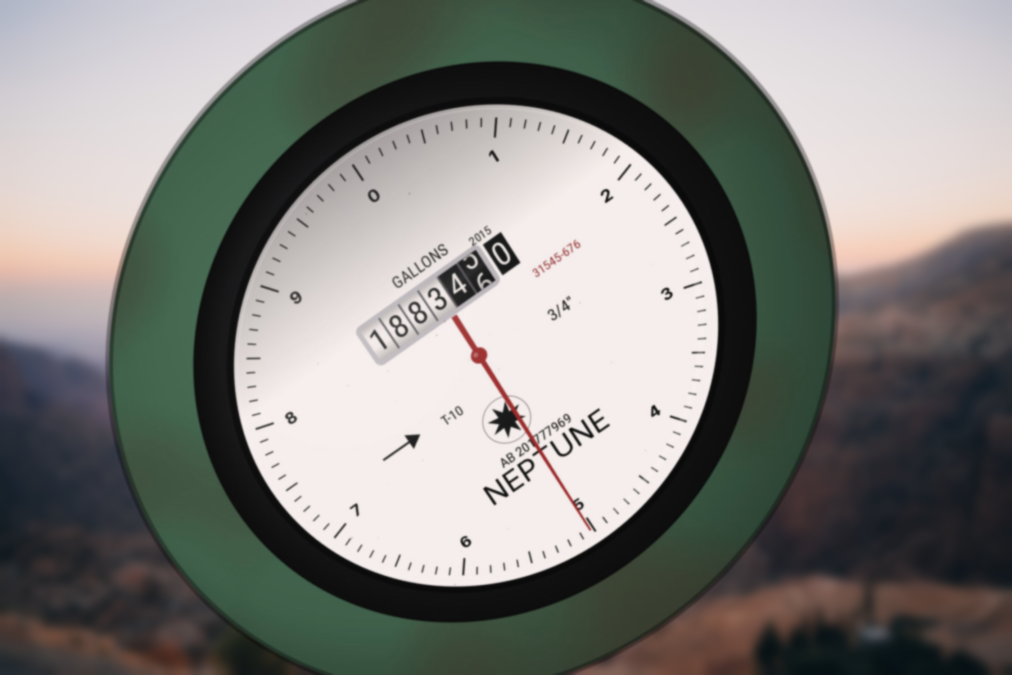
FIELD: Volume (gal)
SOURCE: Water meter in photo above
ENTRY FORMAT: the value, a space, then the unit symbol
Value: 1883455.0 gal
